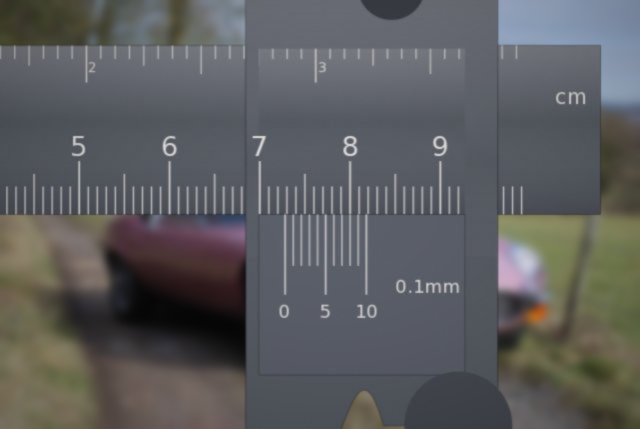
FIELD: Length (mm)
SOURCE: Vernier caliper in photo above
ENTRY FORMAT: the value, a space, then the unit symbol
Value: 72.8 mm
